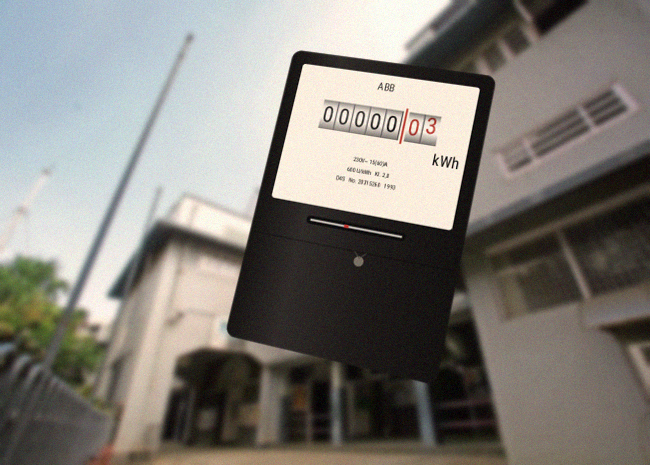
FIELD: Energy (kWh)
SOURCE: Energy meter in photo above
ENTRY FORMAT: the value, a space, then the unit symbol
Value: 0.03 kWh
